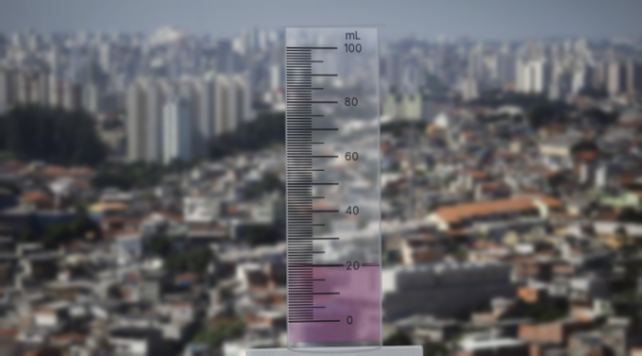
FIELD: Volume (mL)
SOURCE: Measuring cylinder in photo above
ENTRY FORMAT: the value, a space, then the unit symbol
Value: 20 mL
